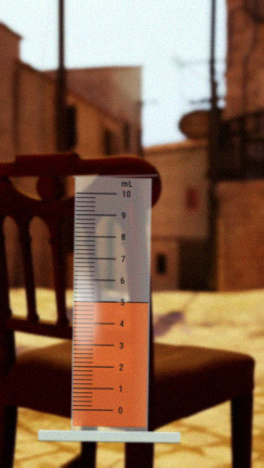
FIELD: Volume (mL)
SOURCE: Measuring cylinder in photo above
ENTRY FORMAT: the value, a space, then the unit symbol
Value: 5 mL
